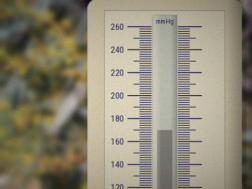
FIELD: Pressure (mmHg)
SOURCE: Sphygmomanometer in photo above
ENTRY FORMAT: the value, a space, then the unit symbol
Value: 170 mmHg
